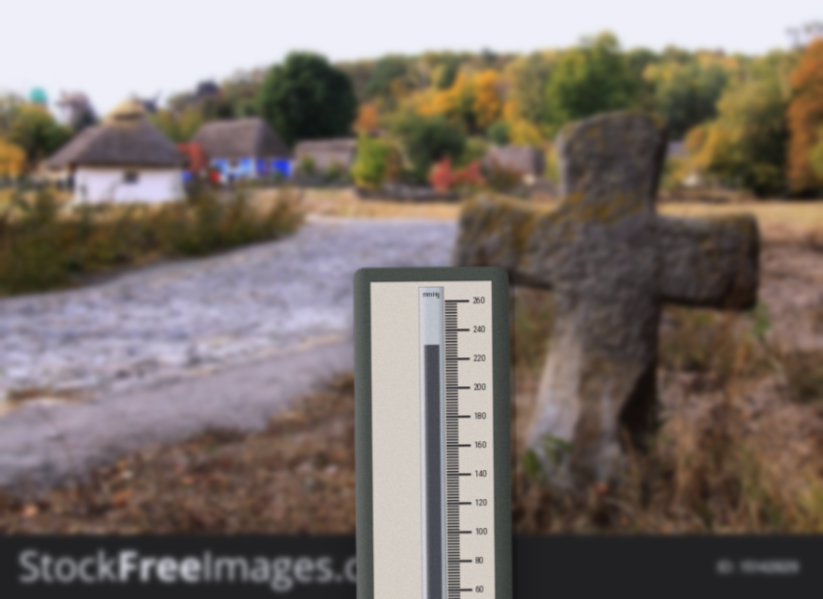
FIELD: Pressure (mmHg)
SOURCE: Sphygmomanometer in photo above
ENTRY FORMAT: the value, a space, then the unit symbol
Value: 230 mmHg
